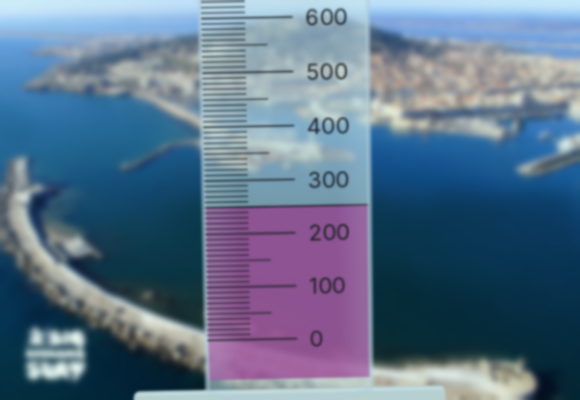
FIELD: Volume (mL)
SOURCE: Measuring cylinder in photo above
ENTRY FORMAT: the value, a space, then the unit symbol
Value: 250 mL
